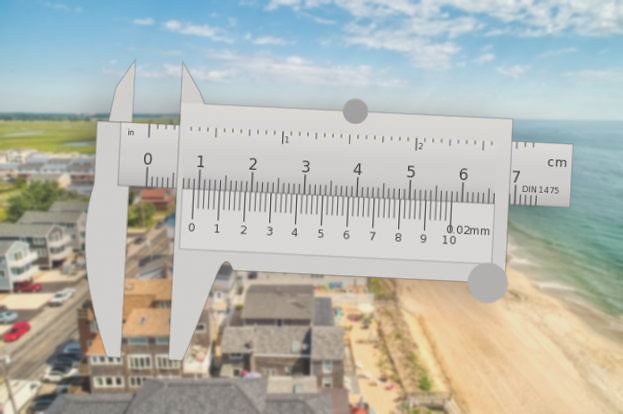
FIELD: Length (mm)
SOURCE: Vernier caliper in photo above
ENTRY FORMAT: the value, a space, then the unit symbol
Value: 9.0 mm
